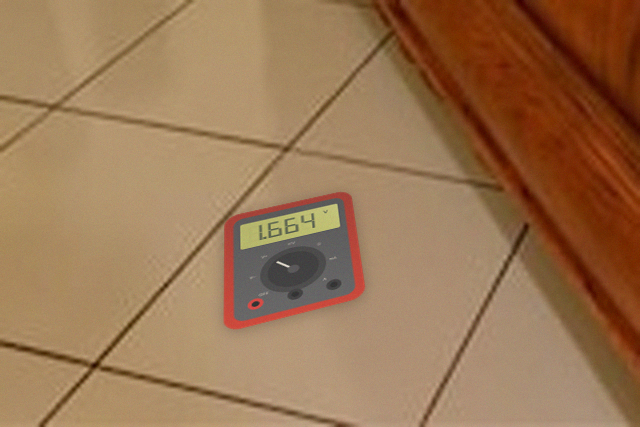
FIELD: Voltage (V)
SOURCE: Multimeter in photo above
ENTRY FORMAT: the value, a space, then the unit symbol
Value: 1.664 V
